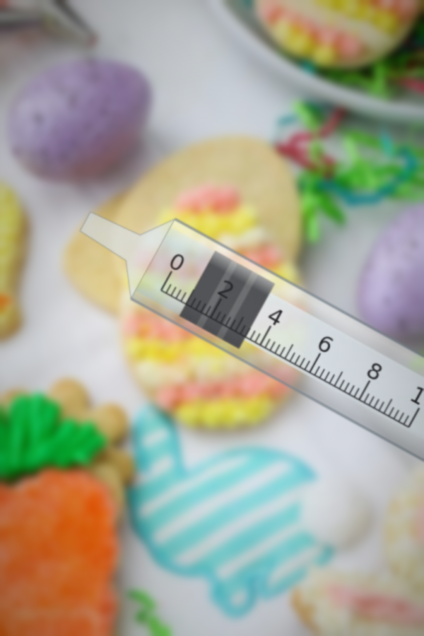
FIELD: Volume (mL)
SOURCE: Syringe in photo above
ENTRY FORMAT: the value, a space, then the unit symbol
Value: 1 mL
